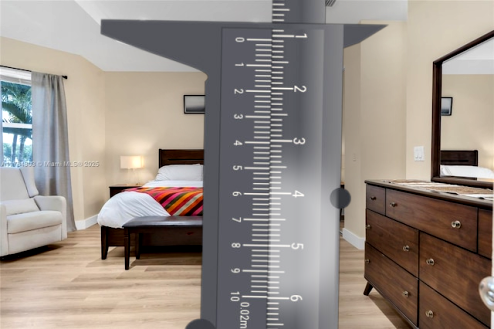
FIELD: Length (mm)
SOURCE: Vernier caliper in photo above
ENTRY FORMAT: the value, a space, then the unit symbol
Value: 10.8 mm
